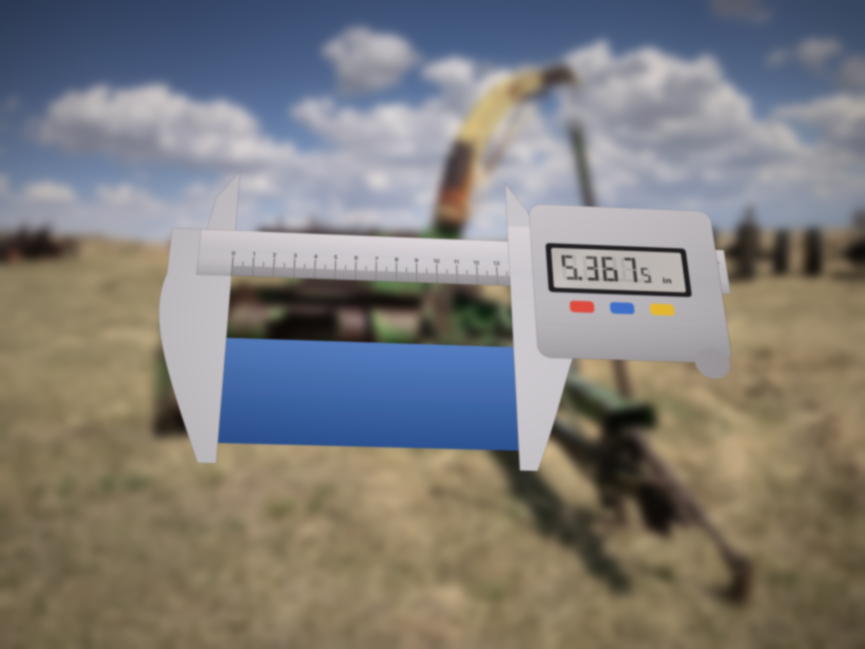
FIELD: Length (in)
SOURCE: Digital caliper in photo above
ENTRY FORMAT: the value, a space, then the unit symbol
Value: 5.3675 in
